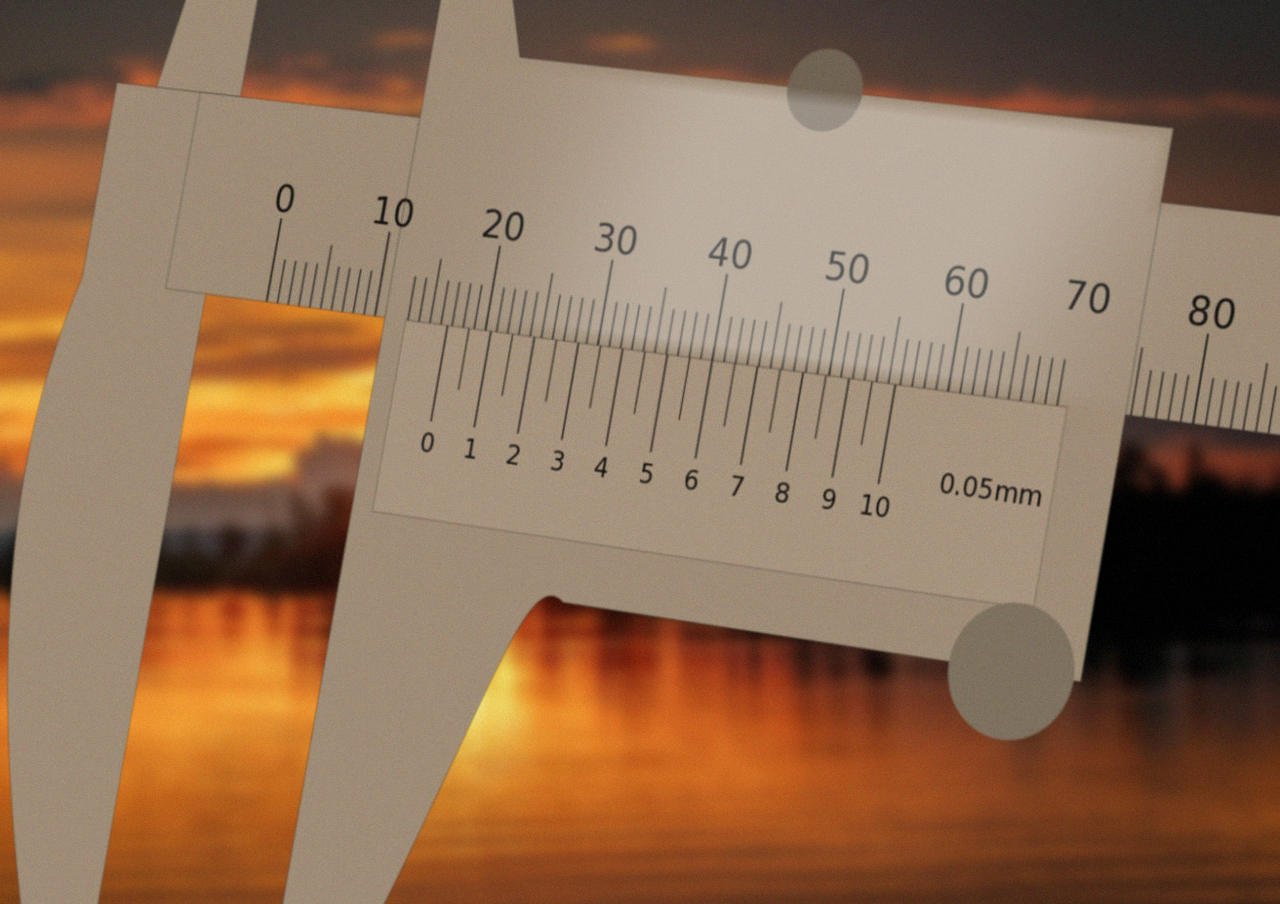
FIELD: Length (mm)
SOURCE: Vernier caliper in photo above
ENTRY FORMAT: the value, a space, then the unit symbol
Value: 16.6 mm
